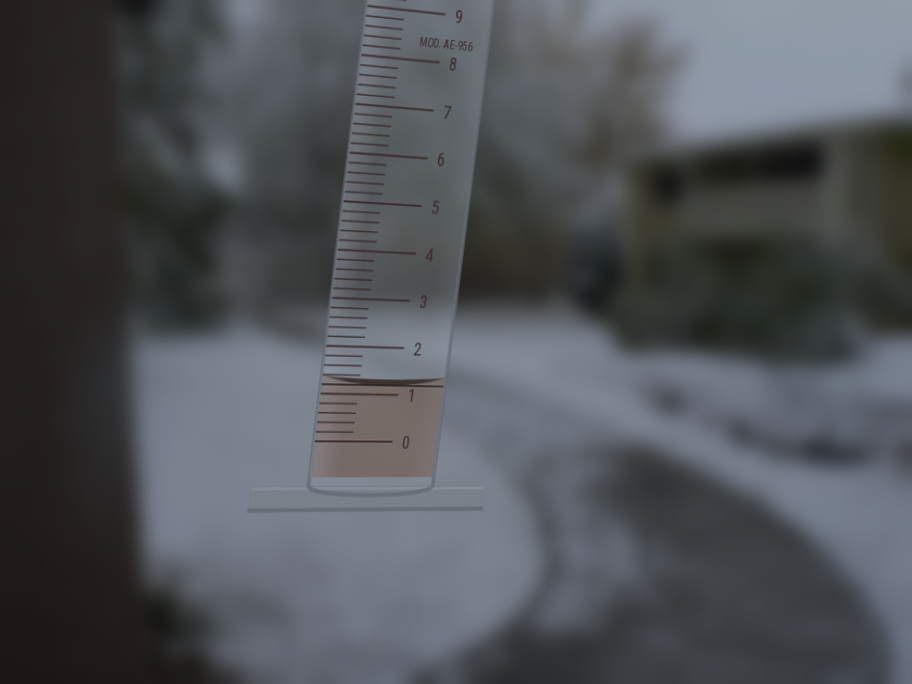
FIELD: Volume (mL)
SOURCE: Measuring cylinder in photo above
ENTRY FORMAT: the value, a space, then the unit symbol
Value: 1.2 mL
